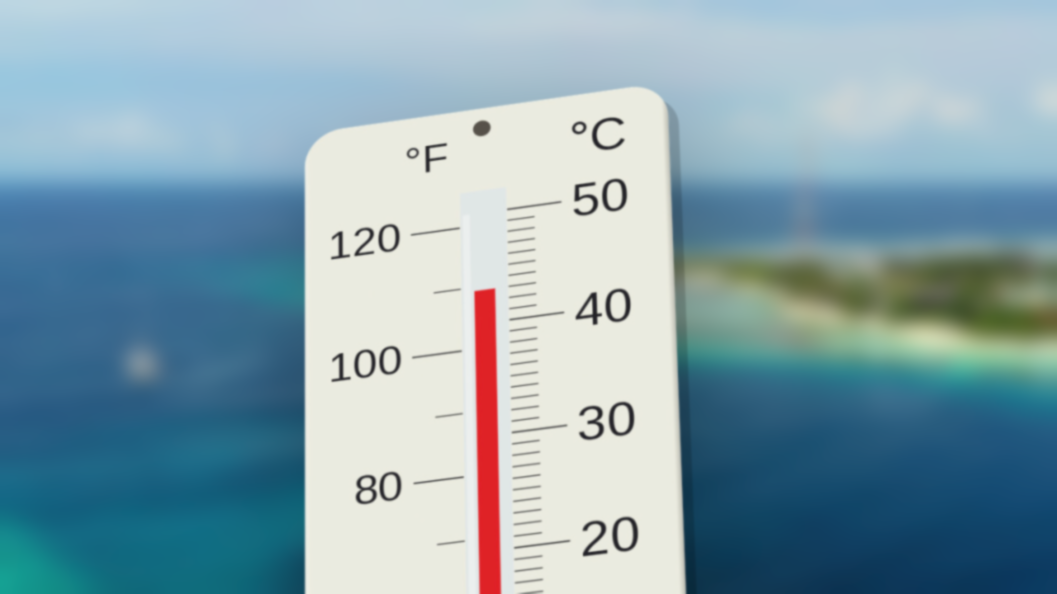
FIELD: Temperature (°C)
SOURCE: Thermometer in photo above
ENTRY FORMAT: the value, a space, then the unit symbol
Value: 43 °C
